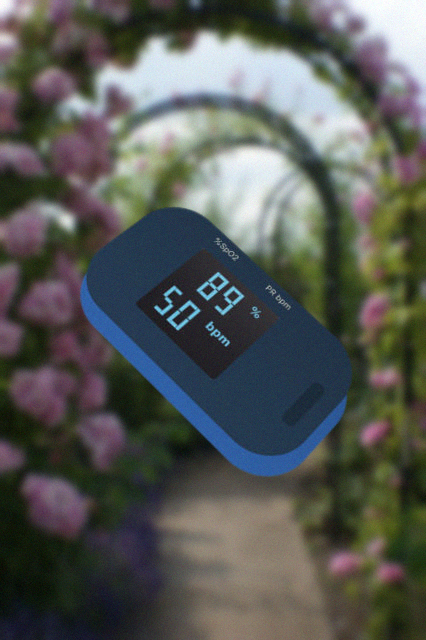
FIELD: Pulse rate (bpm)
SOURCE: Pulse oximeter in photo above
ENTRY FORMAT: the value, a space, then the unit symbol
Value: 50 bpm
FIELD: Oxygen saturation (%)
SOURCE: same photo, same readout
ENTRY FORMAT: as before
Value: 89 %
